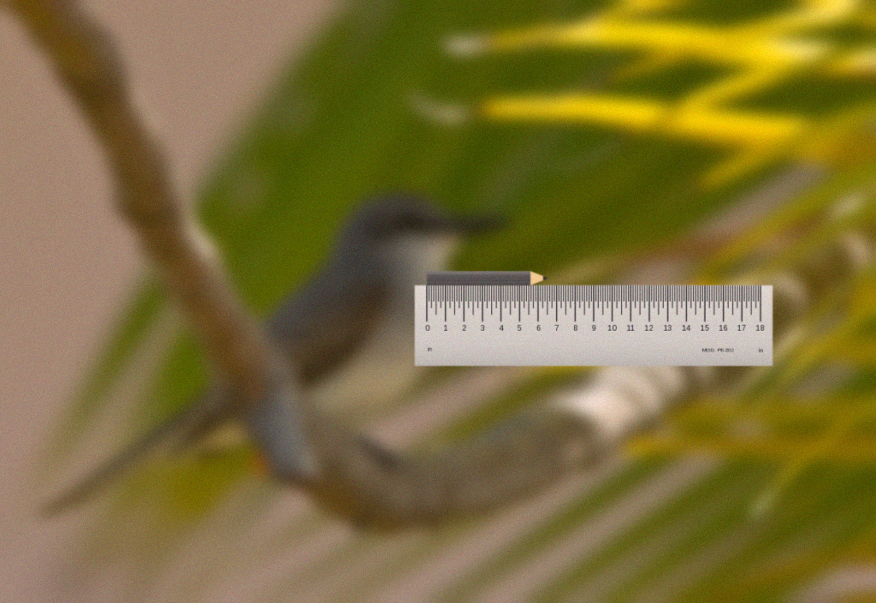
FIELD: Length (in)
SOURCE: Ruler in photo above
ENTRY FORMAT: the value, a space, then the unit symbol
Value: 6.5 in
